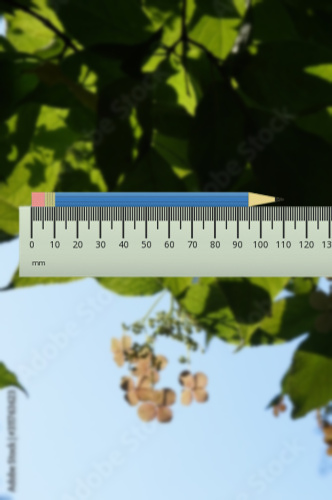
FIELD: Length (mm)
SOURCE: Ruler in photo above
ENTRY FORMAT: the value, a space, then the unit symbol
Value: 110 mm
